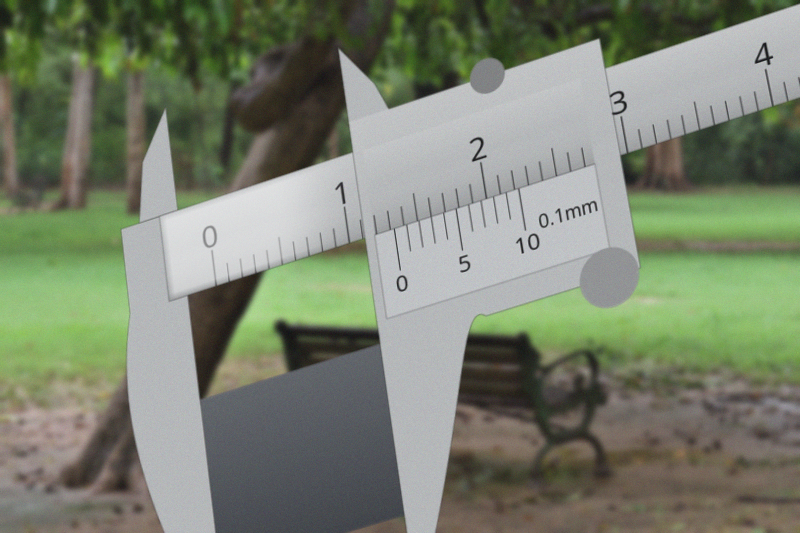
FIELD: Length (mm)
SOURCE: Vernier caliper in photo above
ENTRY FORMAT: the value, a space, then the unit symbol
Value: 13.3 mm
